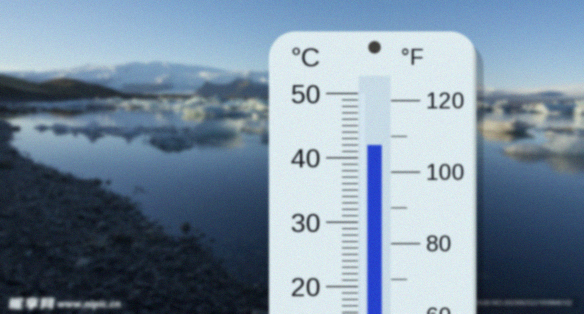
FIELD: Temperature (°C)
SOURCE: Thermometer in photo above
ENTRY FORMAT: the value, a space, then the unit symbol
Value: 42 °C
